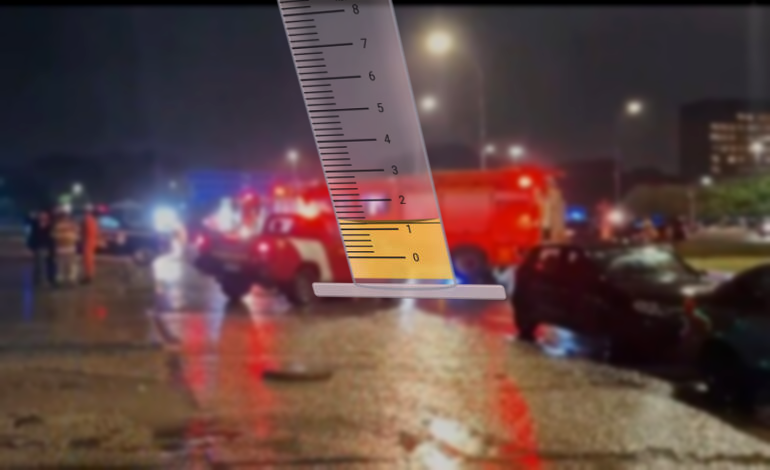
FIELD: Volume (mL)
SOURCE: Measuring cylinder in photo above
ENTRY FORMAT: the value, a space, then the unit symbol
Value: 1.2 mL
